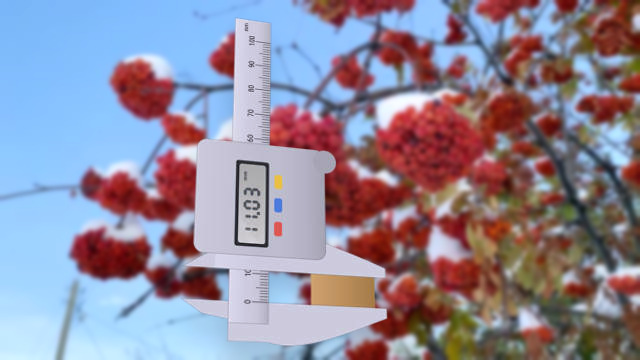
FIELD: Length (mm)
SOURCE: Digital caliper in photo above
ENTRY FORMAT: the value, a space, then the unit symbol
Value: 11.03 mm
